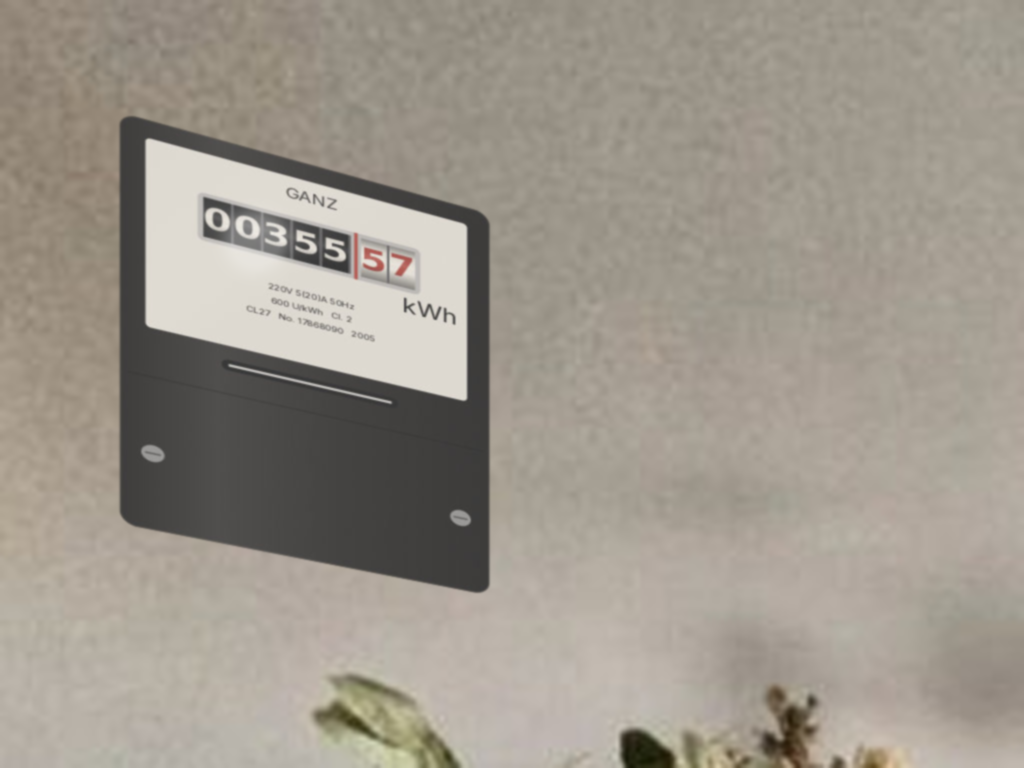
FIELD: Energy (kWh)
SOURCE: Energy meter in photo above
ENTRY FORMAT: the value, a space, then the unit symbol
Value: 355.57 kWh
